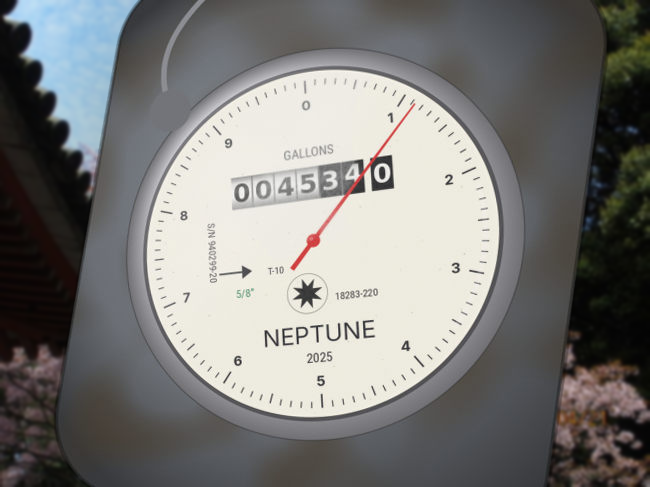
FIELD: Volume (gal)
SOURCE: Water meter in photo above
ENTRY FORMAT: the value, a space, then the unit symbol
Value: 45341.1 gal
